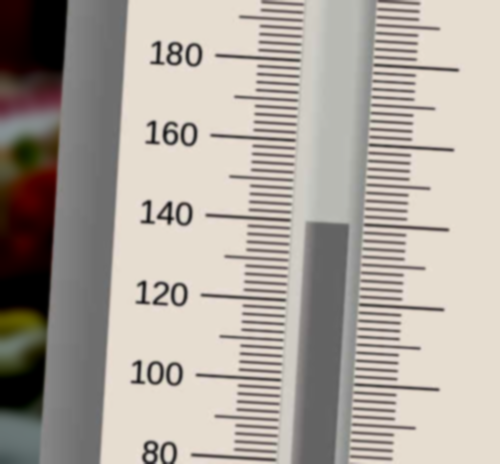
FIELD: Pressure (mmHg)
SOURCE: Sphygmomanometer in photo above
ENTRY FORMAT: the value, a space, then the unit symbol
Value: 140 mmHg
